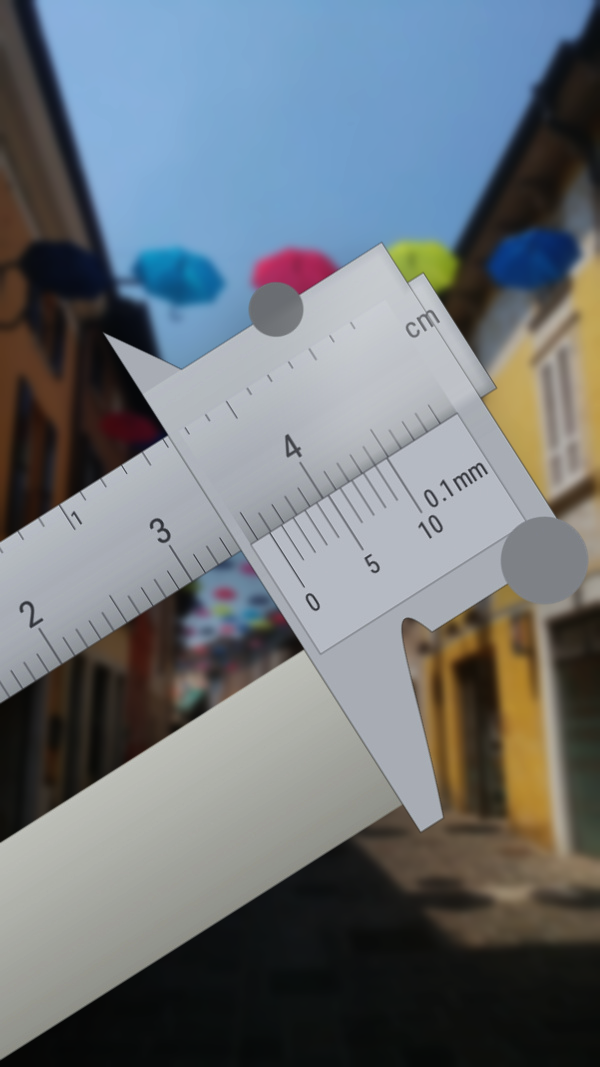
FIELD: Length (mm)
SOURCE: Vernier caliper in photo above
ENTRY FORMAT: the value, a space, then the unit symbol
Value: 35.9 mm
